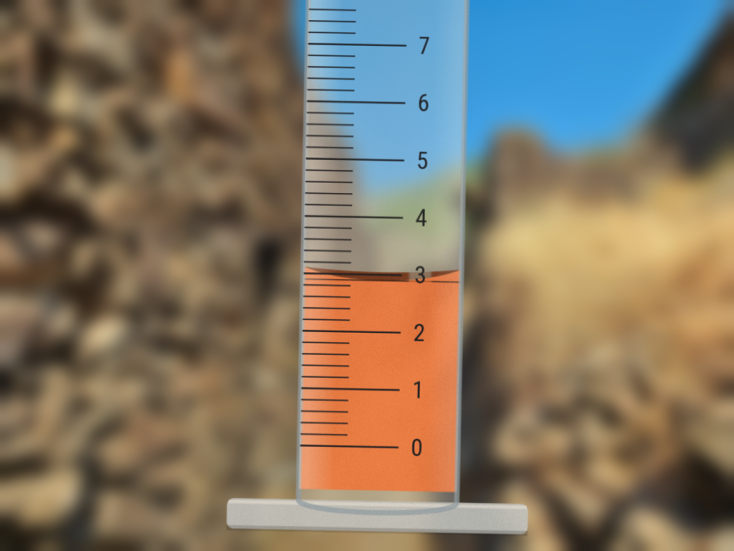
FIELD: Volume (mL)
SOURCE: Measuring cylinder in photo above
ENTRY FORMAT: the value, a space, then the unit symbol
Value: 2.9 mL
